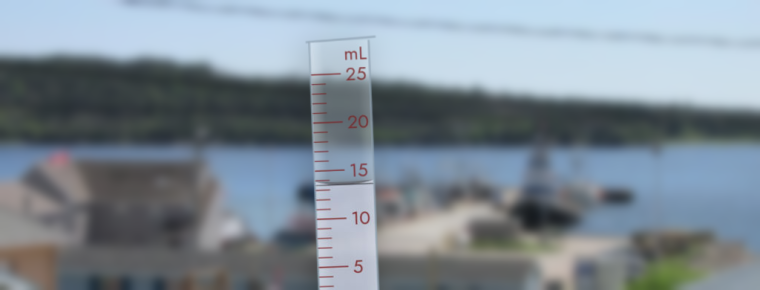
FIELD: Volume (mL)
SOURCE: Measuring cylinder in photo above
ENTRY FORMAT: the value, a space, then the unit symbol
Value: 13.5 mL
